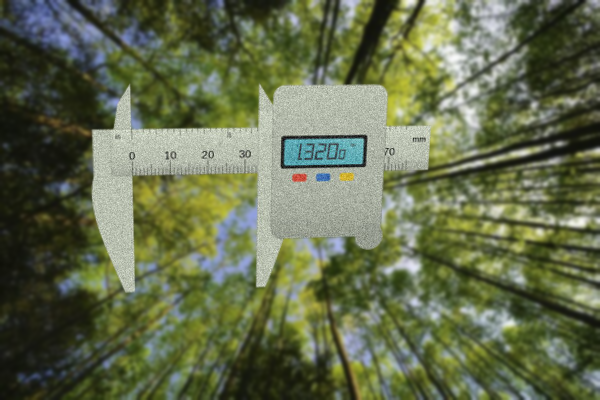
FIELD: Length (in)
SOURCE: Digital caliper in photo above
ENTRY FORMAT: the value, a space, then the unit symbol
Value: 1.3200 in
